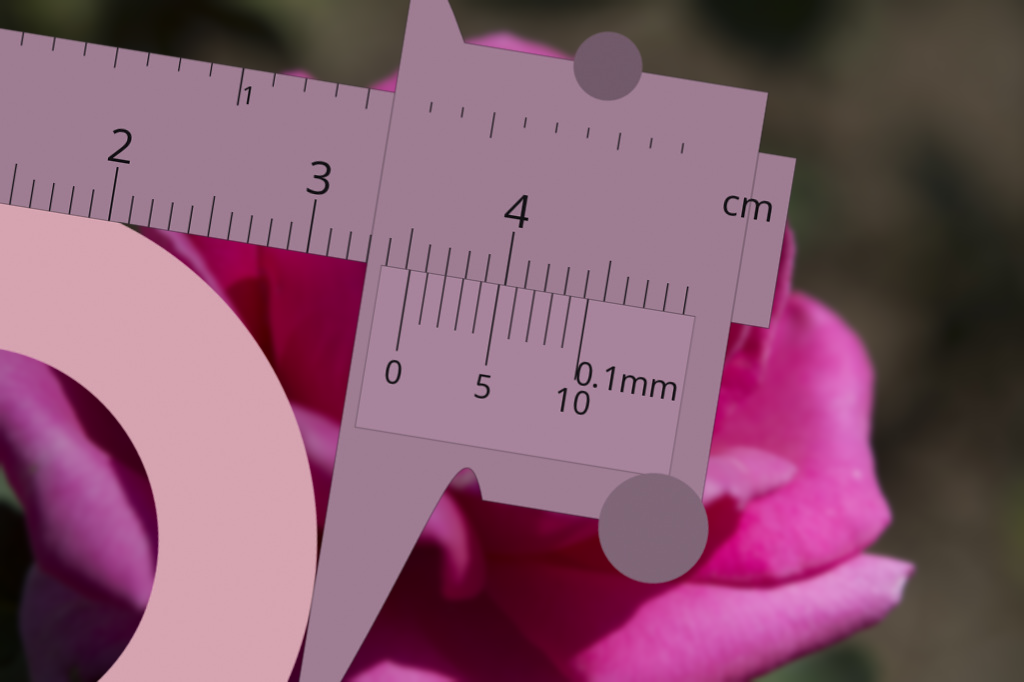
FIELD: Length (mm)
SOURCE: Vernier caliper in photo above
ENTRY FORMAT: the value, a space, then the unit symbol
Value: 35.2 mm
